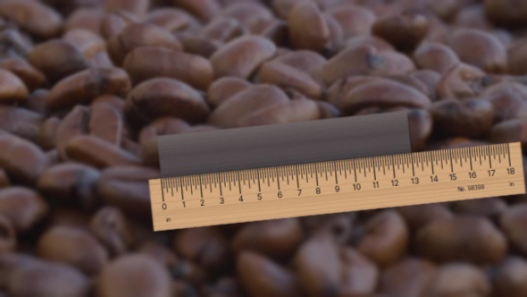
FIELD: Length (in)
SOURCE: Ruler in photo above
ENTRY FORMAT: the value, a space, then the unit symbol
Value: 13 in
